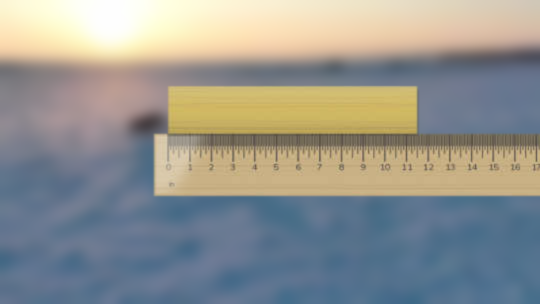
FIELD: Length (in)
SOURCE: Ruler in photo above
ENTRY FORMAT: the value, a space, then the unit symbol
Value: 11.5 in
